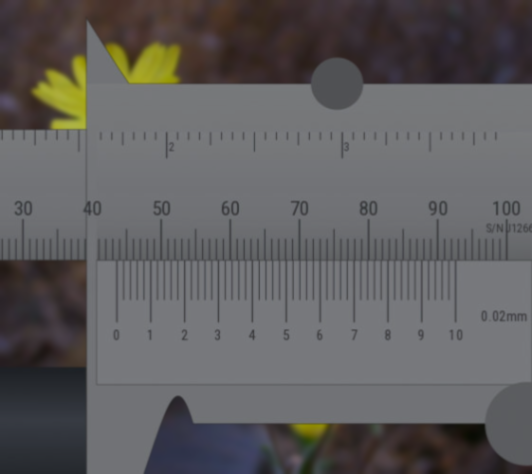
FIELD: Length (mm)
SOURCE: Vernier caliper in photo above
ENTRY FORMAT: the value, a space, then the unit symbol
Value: 43.6 mm
